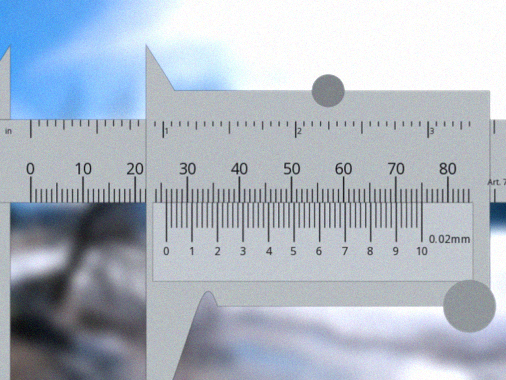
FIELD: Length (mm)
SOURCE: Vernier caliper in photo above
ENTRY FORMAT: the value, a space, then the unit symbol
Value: 26.0 mm
